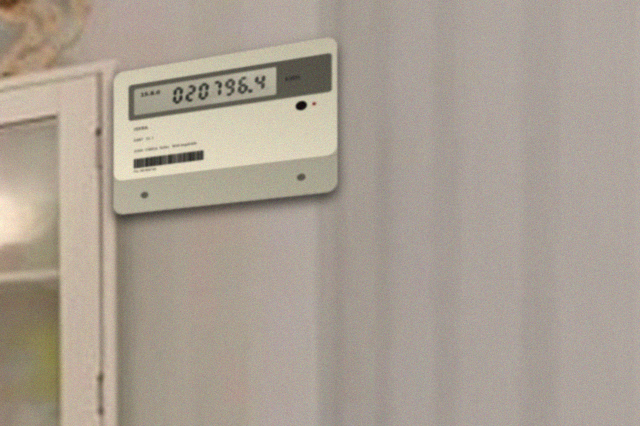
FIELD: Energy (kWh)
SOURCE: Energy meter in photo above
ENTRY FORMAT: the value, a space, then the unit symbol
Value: 20796.4 kWh
